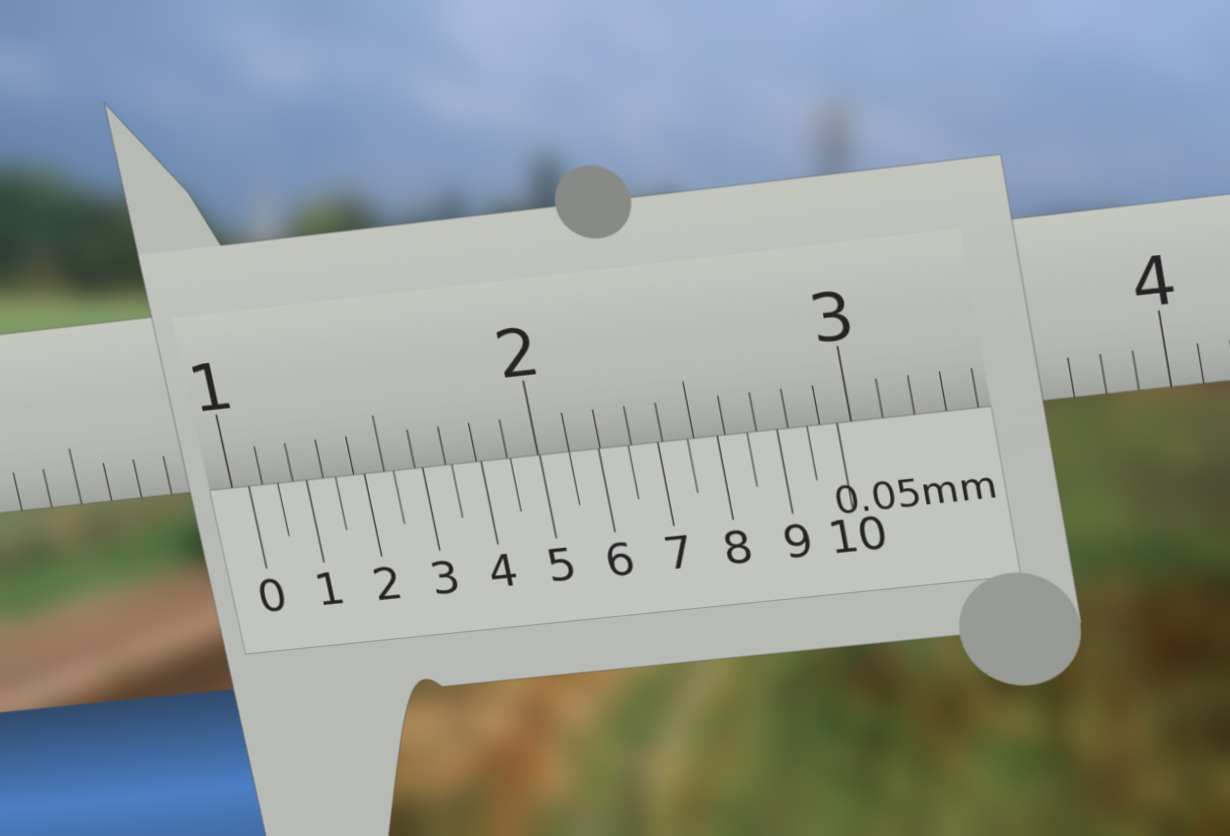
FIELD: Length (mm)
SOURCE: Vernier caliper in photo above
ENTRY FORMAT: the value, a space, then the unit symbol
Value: 10.55 mm
